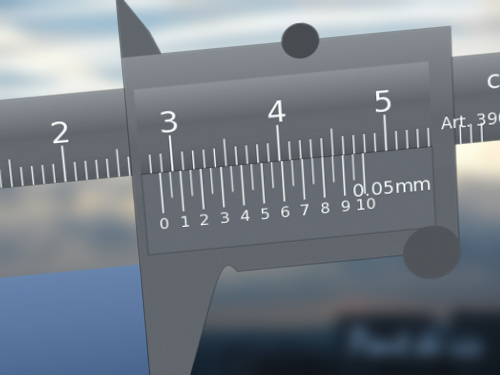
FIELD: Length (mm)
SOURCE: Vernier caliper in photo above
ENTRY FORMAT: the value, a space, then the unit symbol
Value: 28.8 mm
